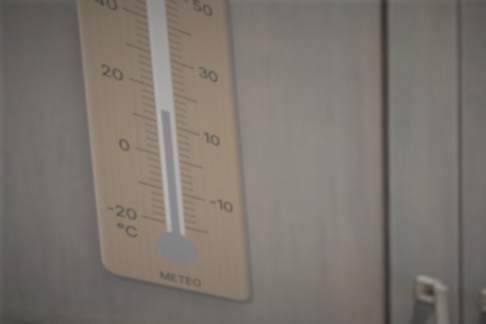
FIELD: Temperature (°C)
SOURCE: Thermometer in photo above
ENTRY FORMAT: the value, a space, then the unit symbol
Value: 14 °C
